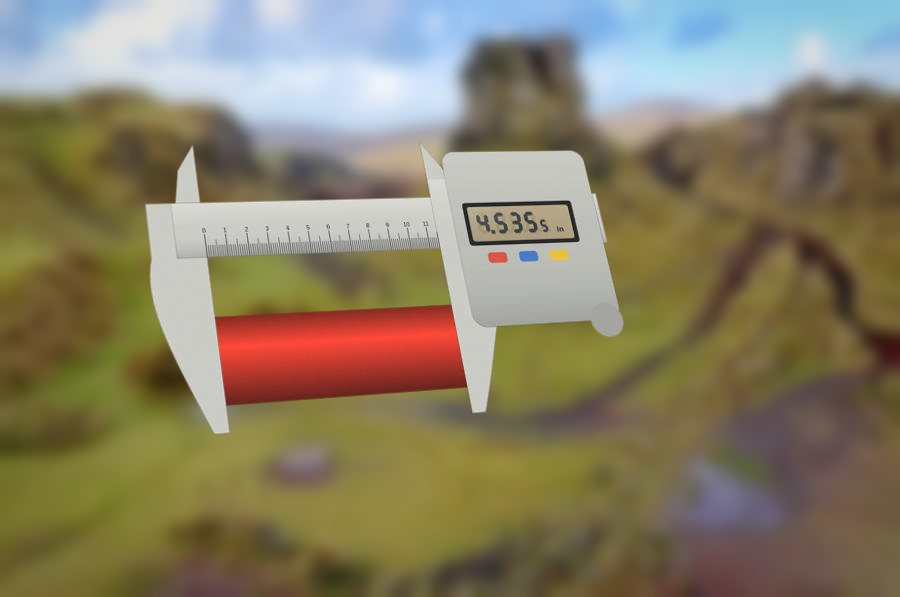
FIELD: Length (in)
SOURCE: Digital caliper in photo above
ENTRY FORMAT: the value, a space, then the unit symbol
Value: 4.5355 in
